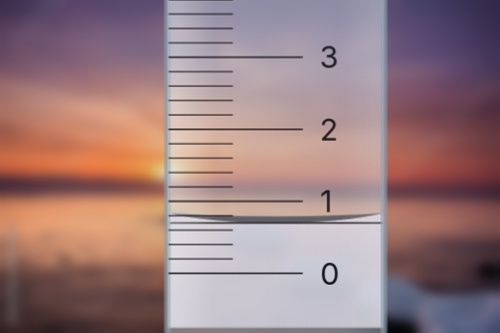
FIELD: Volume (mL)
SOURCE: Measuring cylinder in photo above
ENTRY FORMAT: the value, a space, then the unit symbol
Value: 0.7 mL
